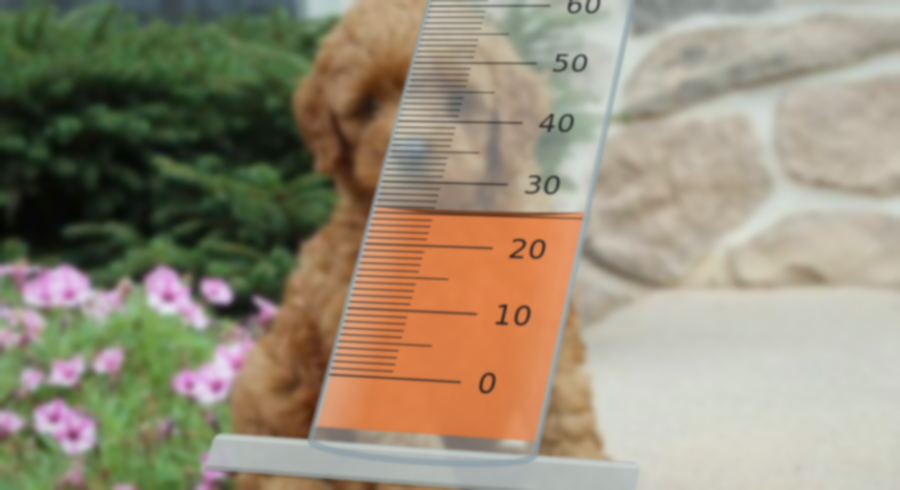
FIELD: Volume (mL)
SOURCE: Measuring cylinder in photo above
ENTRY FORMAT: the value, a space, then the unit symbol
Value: 25 mL
